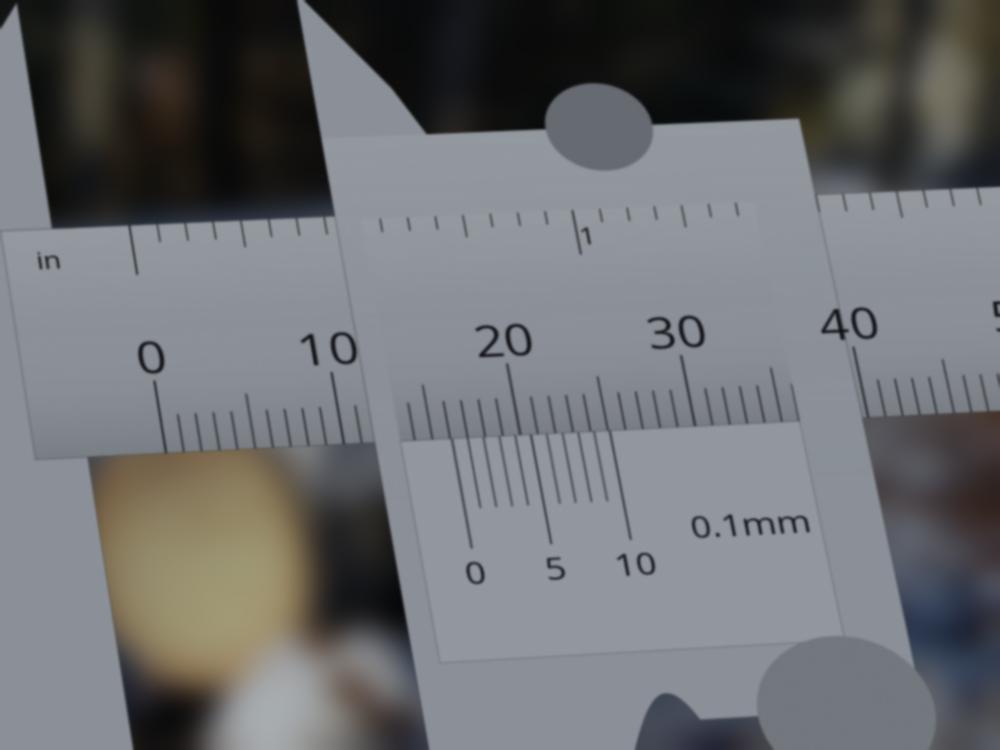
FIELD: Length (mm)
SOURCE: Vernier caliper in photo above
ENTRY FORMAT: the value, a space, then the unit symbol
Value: 16.1 mm
